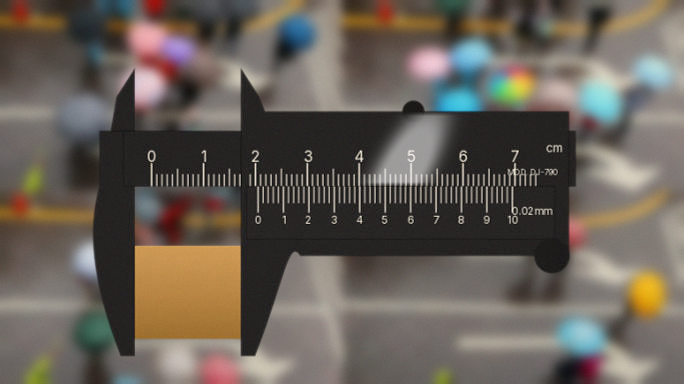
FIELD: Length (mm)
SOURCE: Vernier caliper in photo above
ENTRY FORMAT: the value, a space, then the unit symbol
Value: 20.5 mm
